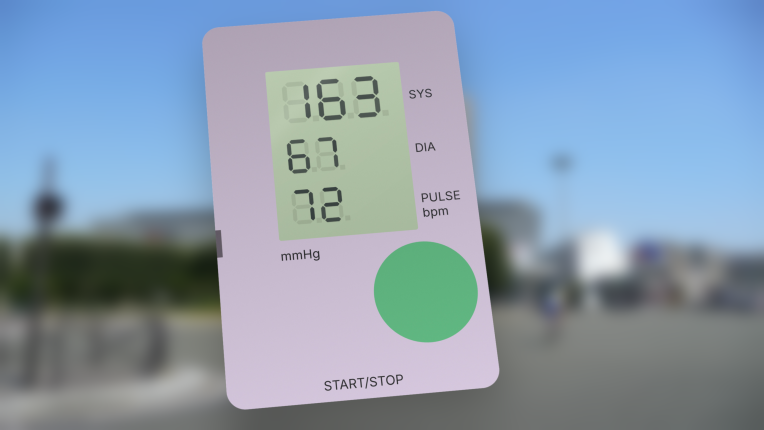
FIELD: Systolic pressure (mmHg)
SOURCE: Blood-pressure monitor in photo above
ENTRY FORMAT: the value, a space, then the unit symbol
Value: 163 mmHg
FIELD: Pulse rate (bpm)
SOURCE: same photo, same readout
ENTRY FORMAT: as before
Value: 72 bpm
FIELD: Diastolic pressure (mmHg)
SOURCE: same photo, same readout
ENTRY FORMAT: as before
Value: 67 mmHg
